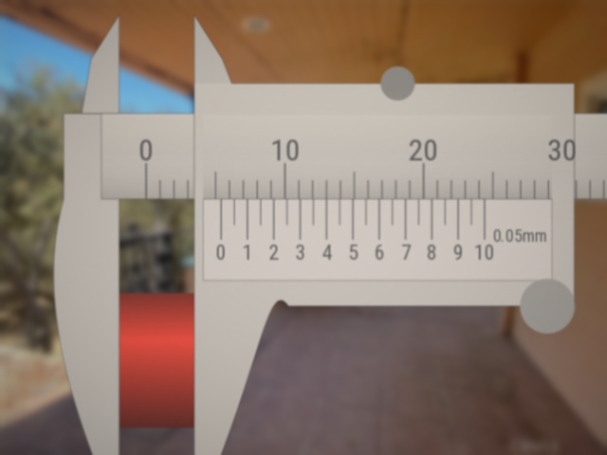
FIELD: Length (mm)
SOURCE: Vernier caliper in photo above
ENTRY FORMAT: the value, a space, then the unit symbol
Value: 5.4 mm
